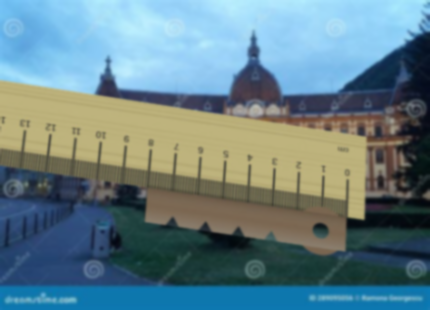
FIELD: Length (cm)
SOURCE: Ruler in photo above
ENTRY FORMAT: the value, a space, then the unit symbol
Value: 8 cm
